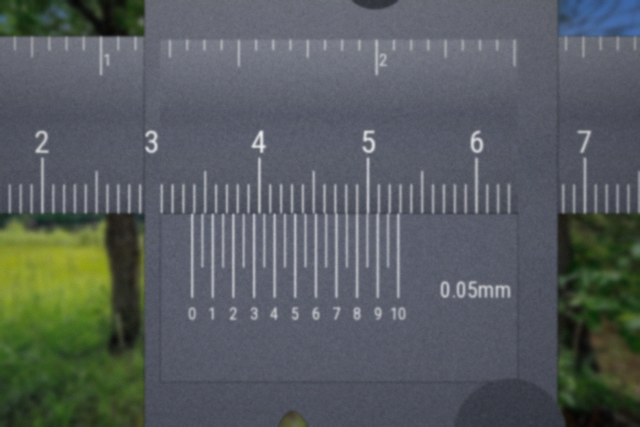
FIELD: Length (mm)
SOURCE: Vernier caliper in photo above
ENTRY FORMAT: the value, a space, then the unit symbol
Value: 33.8 mm
